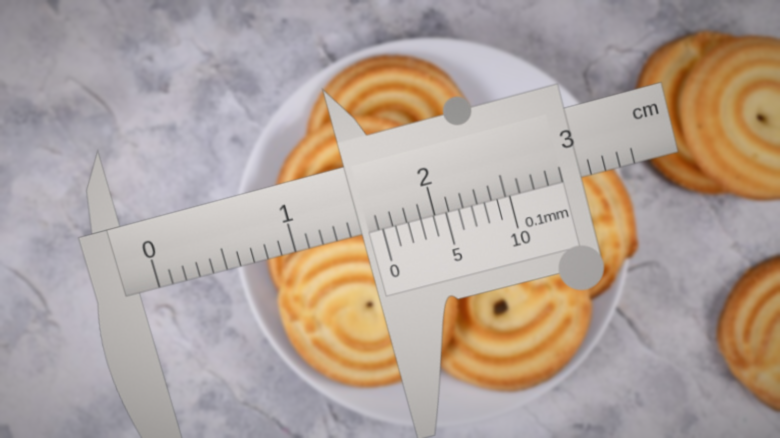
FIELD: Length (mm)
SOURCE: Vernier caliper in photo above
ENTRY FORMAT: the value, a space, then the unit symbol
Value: 16.3 mm
